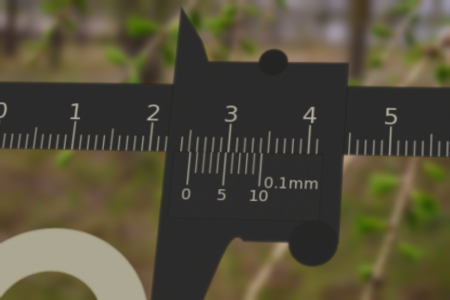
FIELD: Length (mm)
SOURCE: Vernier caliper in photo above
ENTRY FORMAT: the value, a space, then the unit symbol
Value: 25.2 mm
